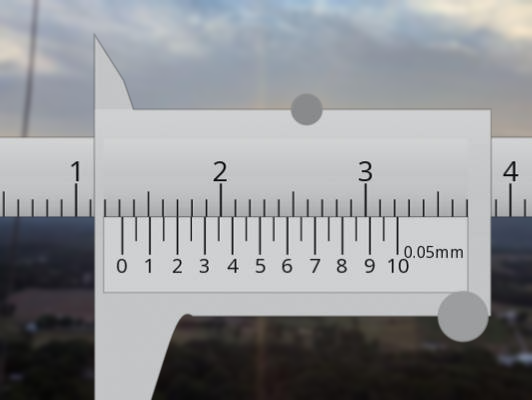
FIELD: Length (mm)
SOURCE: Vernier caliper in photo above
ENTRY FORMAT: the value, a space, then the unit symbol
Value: 13.2 mm
